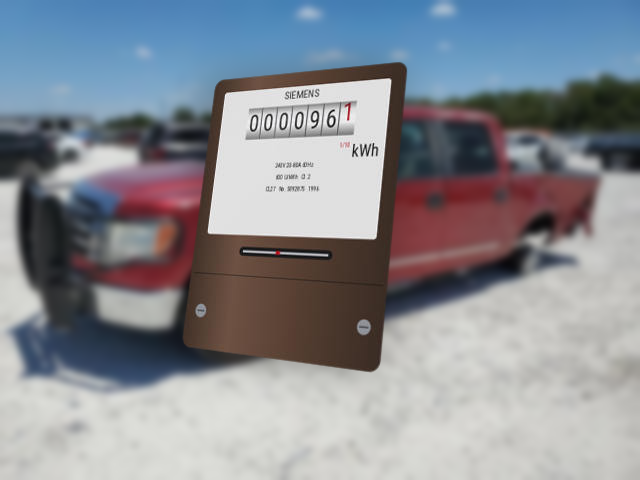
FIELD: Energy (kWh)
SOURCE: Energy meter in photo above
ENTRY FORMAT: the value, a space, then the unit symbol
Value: 96.1 kWh
